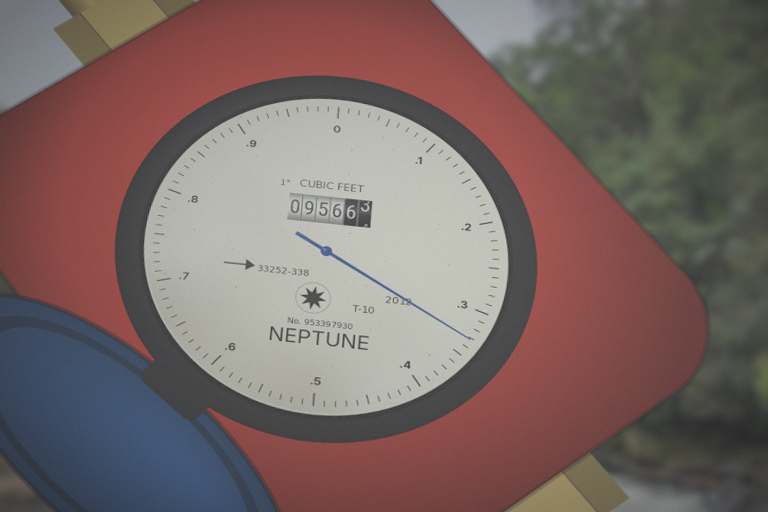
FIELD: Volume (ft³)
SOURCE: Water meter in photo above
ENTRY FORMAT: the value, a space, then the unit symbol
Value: 95663.33 ft³
